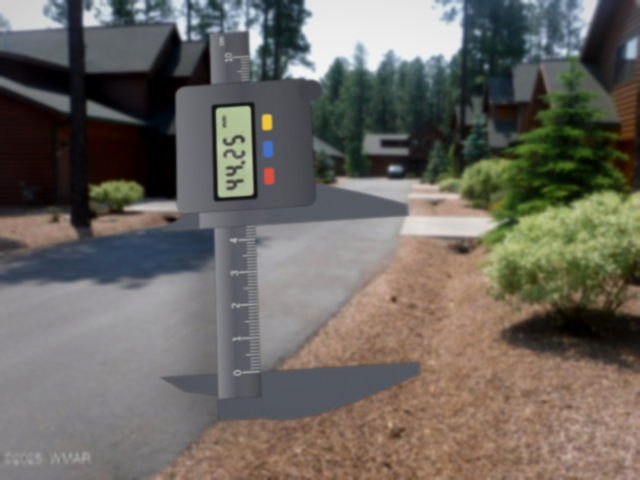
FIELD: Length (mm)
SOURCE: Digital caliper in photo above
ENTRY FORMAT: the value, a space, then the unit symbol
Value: 44.25 mm
